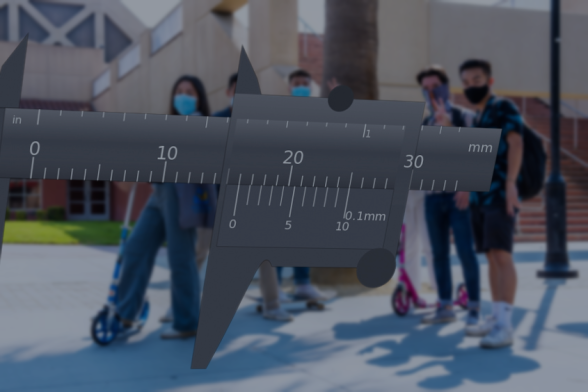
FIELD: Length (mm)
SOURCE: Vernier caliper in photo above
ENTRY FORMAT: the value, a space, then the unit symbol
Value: 16.0 mm
